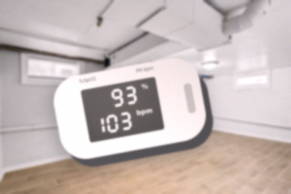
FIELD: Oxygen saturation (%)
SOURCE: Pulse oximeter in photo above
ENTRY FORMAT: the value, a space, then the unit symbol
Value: 93 %
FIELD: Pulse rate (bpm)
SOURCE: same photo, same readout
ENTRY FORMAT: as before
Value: 103 bpm
